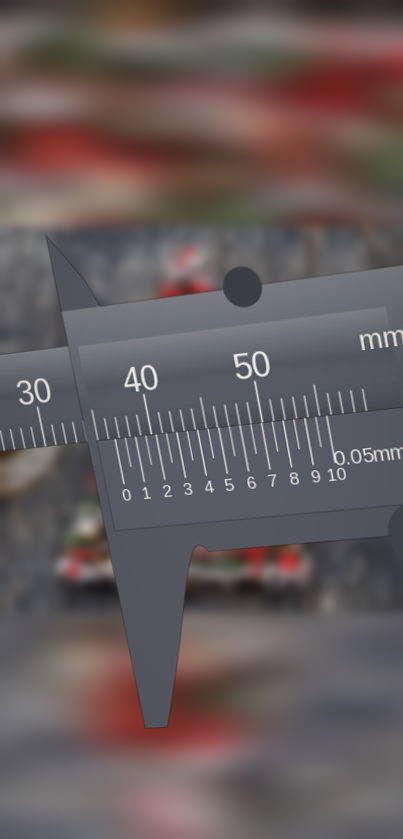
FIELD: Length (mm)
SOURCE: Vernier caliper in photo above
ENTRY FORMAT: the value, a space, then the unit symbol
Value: 36.6 mm
